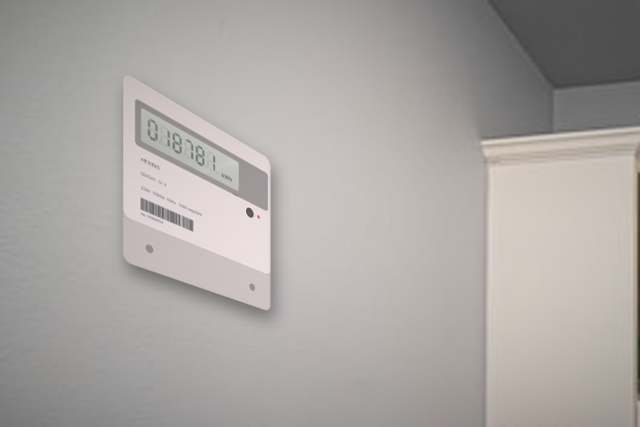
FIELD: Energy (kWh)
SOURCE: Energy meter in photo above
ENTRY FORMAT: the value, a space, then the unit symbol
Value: 18781 kWh
